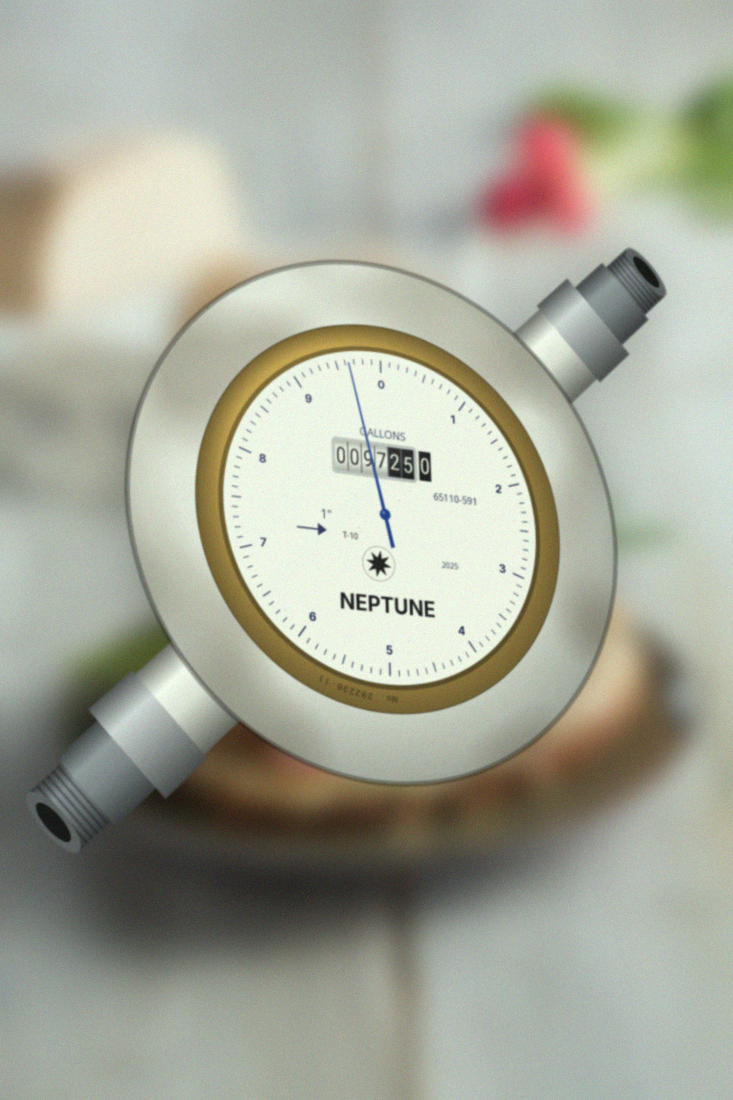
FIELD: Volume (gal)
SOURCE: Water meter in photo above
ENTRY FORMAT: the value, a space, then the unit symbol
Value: 97249.6 gal
